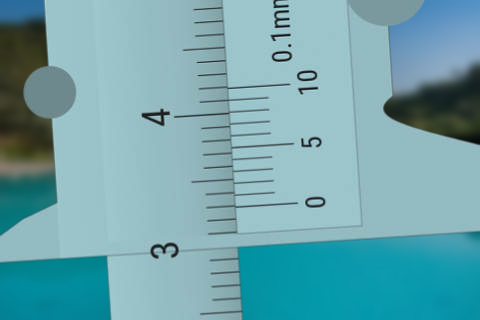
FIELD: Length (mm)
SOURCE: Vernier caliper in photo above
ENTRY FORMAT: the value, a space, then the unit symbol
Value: 32.9 mm
